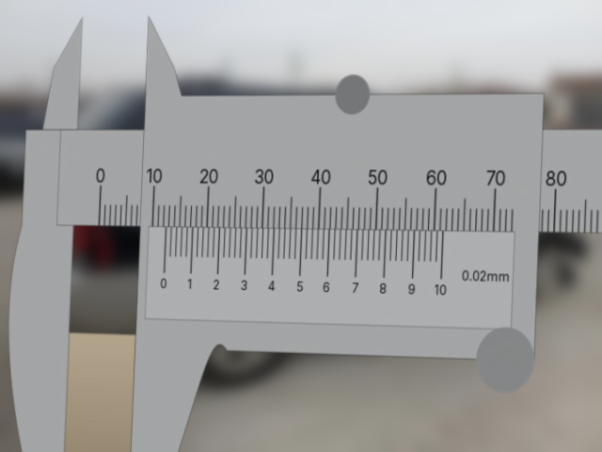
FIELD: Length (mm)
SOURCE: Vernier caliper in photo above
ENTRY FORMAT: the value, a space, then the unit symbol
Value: 12.5 mm
